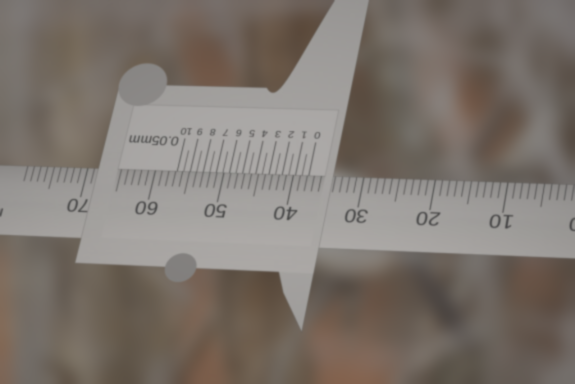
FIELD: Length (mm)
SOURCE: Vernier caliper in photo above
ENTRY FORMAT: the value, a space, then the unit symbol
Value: 37.8 mm
